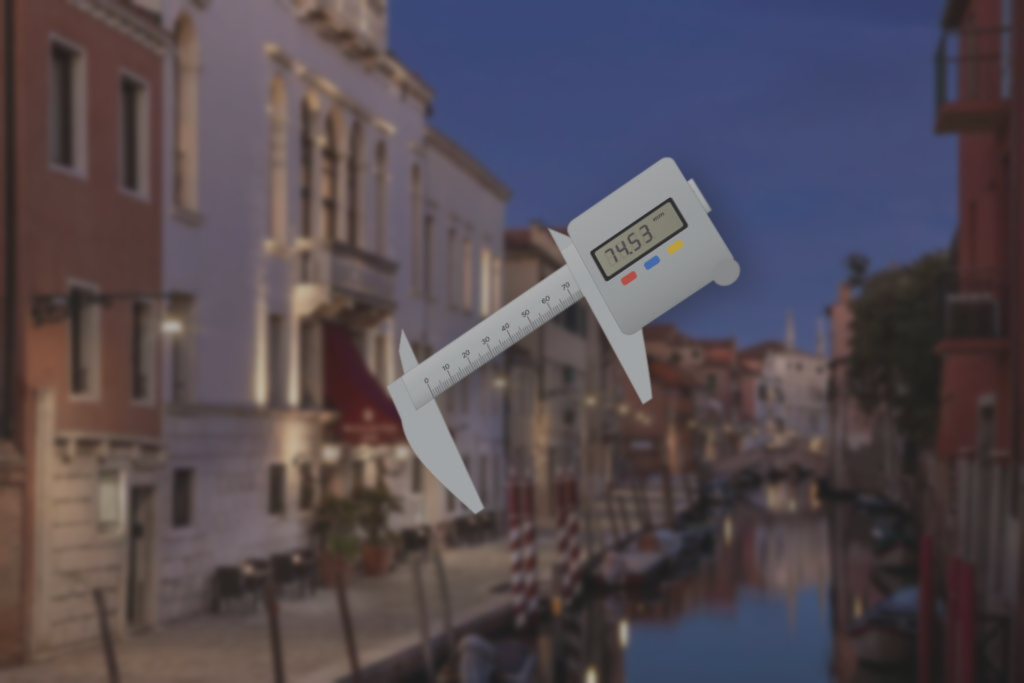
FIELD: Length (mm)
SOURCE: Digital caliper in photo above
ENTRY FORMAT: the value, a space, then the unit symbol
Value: 74.53 mm
